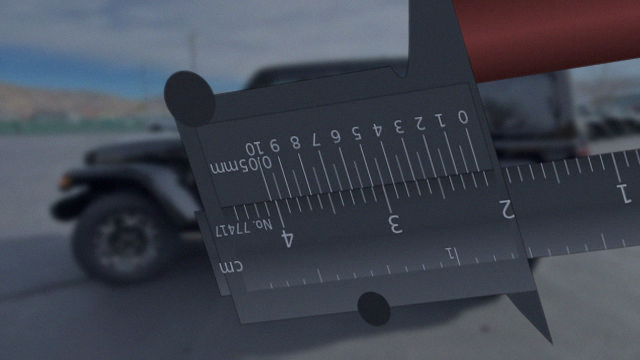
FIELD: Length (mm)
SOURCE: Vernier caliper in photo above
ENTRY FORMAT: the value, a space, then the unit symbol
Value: 21.4 mm
